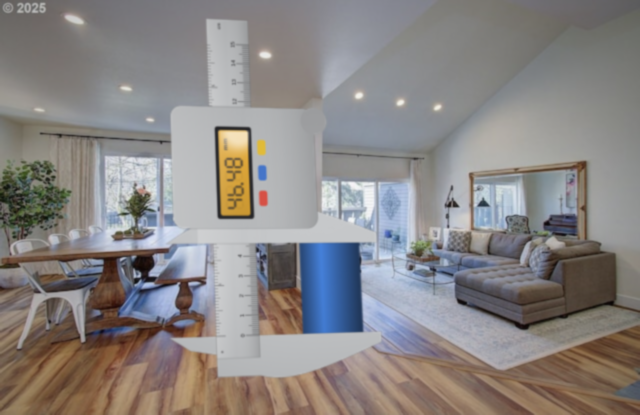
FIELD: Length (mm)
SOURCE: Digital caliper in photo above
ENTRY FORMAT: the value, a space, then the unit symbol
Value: 46.48 mm
